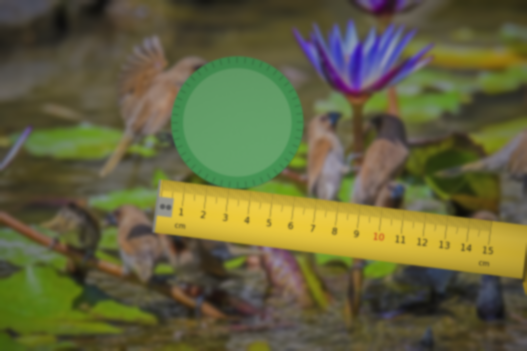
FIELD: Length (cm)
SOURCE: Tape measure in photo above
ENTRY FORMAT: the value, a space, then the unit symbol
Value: 6 cm
